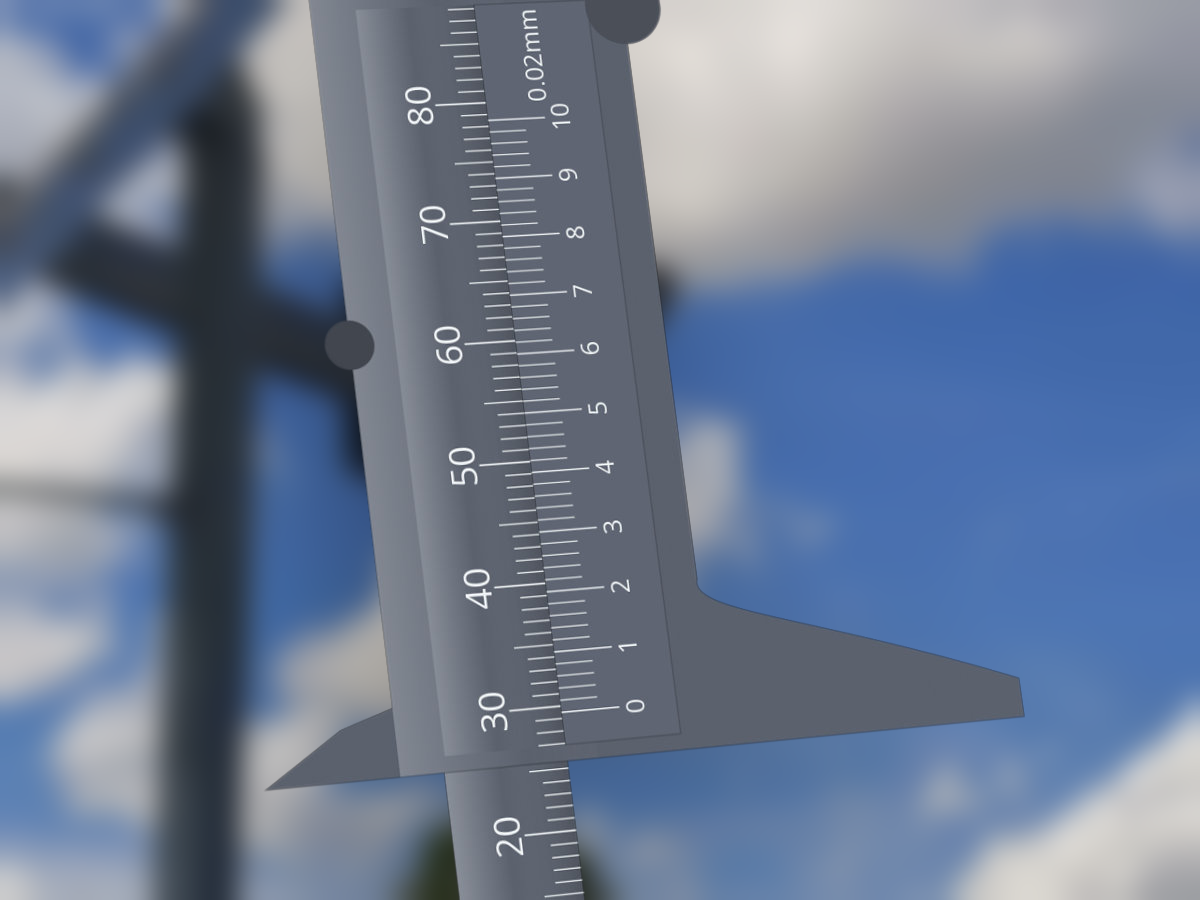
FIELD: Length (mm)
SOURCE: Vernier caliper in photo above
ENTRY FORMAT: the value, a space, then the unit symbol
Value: 29.5 mm
